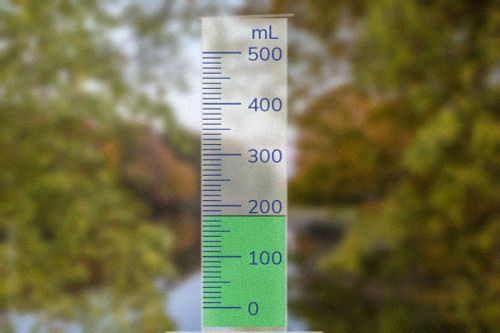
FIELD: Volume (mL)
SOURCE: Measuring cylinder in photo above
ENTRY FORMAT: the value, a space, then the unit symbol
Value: 180 mL
